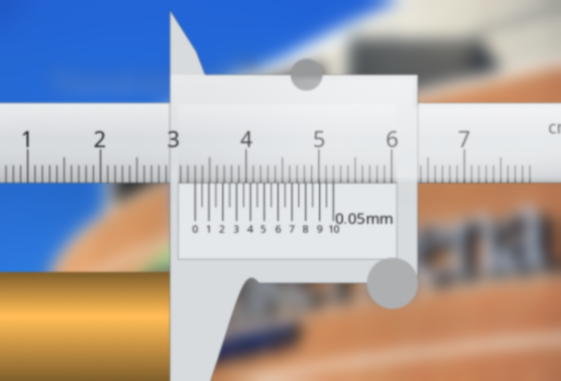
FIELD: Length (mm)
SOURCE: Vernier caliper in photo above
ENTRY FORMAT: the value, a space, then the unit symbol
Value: 33.0 mm
